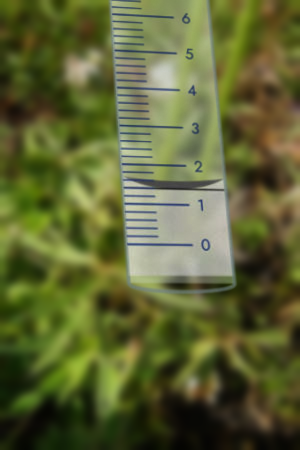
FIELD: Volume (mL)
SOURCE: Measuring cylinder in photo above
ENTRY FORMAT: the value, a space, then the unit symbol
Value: 1.4 mL
